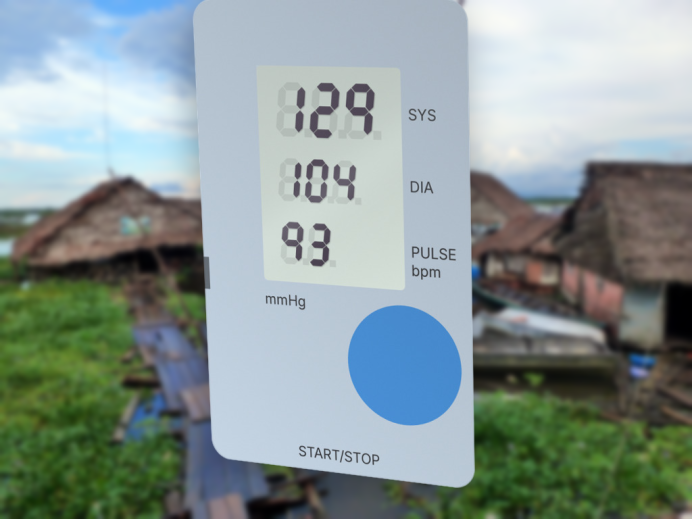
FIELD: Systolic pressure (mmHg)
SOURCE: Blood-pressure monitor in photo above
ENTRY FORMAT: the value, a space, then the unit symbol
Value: 129 mmHg
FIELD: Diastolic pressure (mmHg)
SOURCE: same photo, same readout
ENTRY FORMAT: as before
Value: 104 mmHg
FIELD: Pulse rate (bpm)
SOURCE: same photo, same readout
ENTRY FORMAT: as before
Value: 93 bpm
